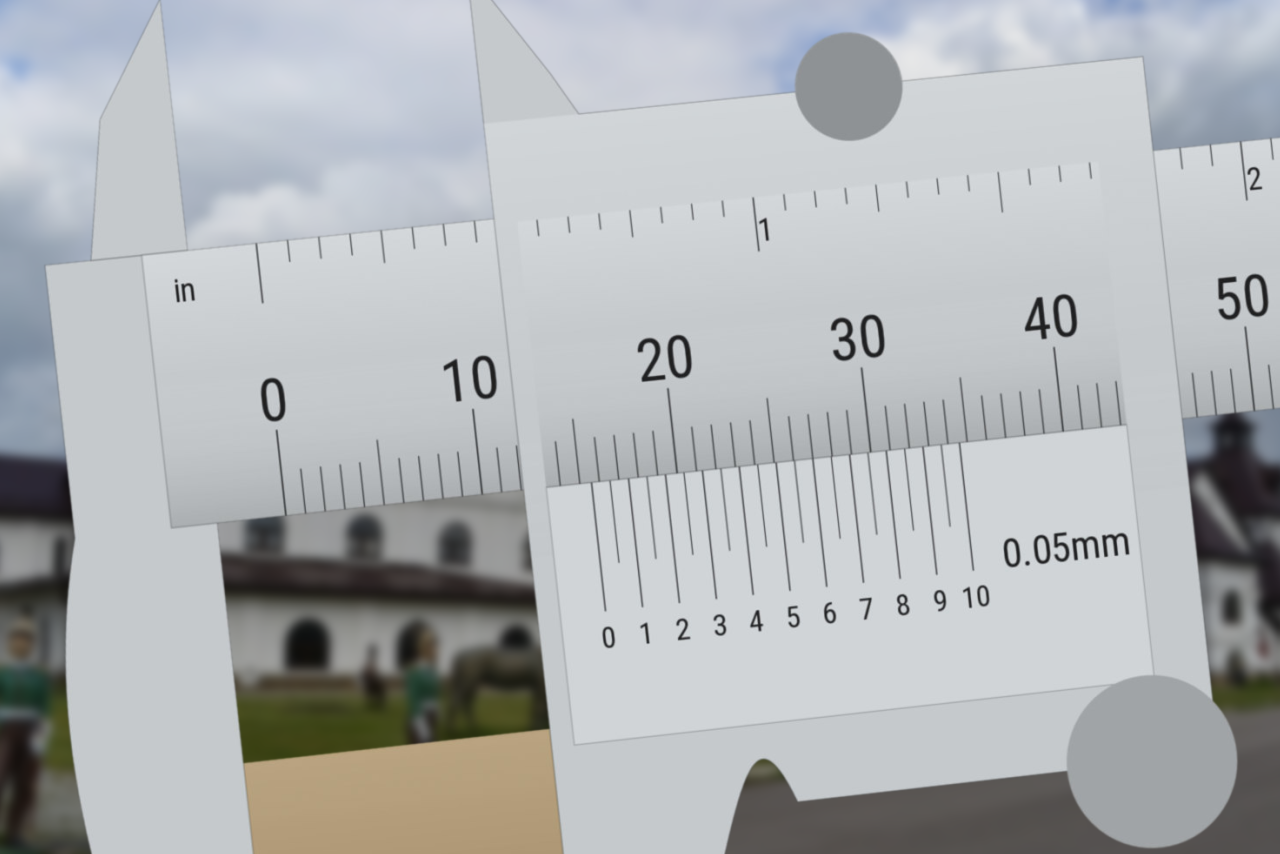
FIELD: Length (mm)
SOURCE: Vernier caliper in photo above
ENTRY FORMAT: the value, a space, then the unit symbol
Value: 15.6 mm
